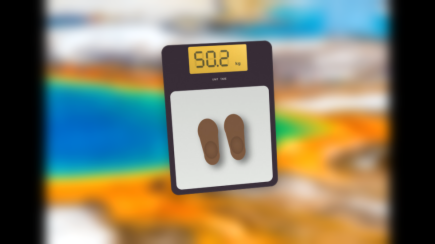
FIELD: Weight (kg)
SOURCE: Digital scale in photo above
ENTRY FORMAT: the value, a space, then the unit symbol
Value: 50.2 kg
